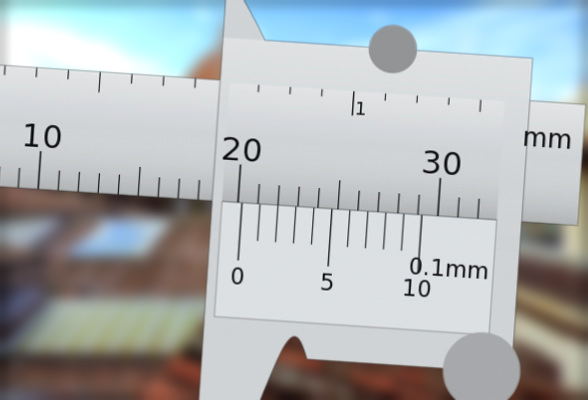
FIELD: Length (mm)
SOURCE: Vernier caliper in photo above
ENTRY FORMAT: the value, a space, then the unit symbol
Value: 20.2 mm
